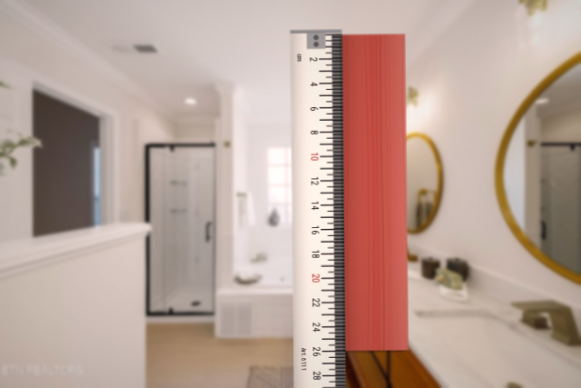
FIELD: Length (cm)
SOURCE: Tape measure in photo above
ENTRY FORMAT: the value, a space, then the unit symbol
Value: 26 cm
